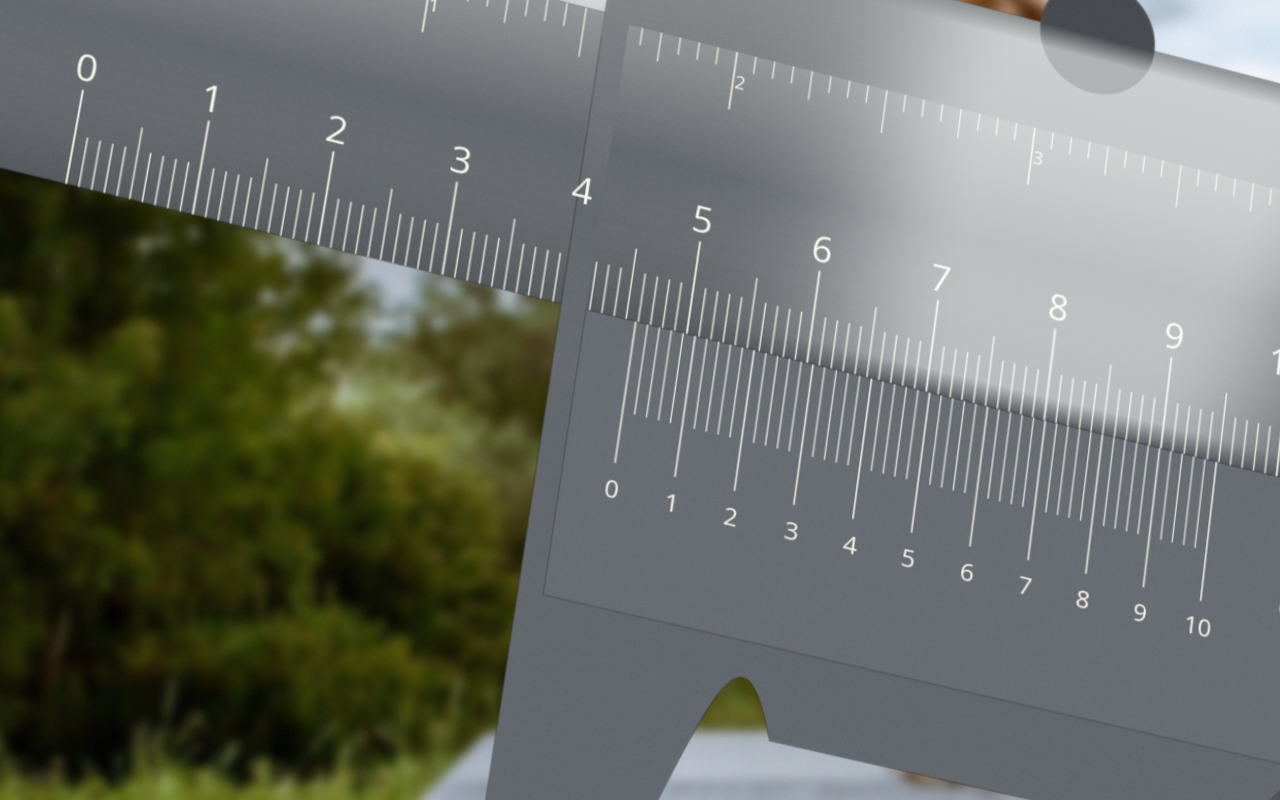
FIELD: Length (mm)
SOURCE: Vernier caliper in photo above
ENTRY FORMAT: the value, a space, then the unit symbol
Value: 45.8 mm
